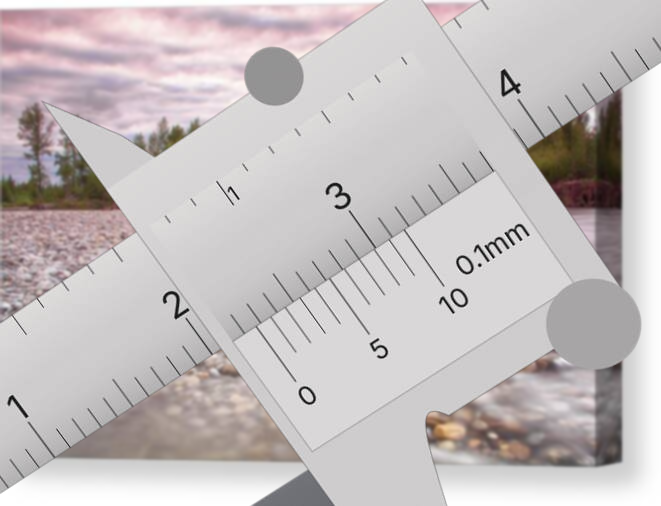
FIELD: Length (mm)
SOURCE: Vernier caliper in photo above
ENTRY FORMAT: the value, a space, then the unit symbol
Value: 22.7 mm
